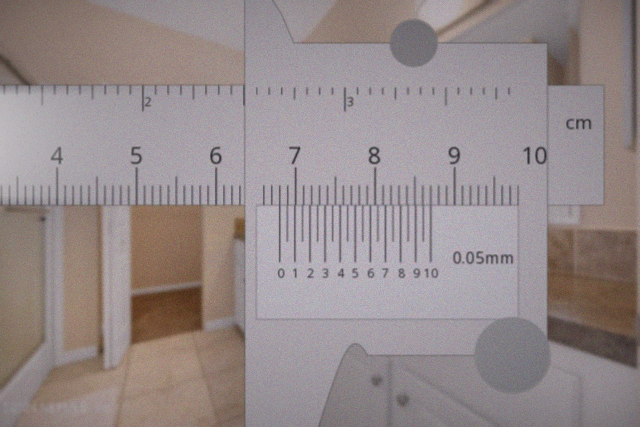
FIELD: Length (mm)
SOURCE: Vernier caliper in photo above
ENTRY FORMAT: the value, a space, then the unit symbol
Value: 68.0 mm
